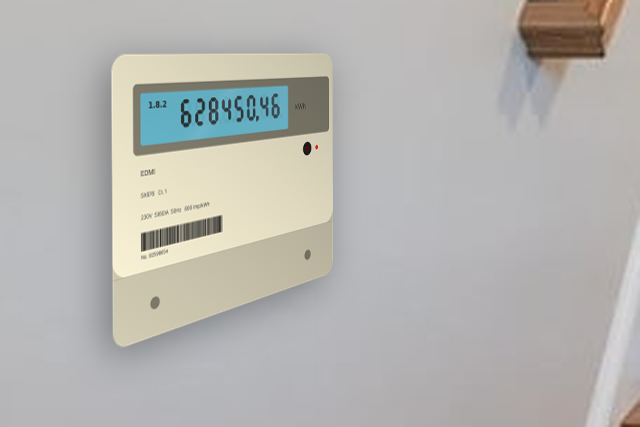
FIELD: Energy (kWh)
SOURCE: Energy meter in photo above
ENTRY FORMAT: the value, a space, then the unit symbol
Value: 628450.46 kWh
